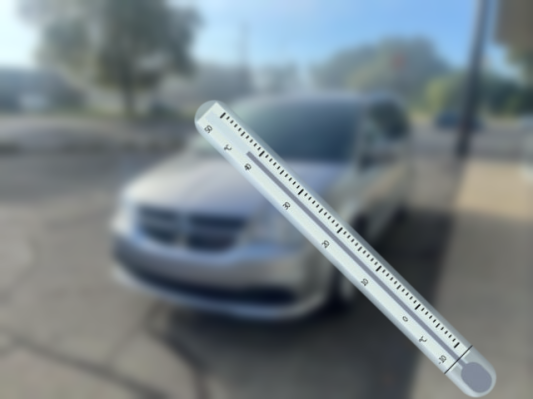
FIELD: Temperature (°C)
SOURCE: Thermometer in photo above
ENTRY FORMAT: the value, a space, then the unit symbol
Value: 42 °C
